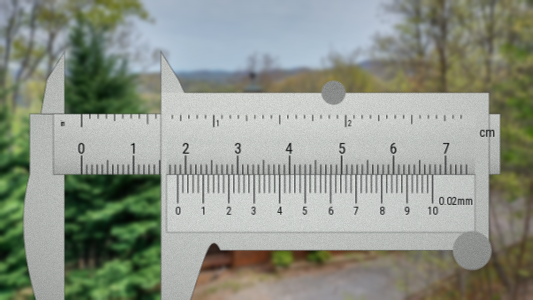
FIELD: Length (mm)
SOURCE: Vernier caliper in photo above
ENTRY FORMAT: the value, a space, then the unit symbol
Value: 18.5 mm
